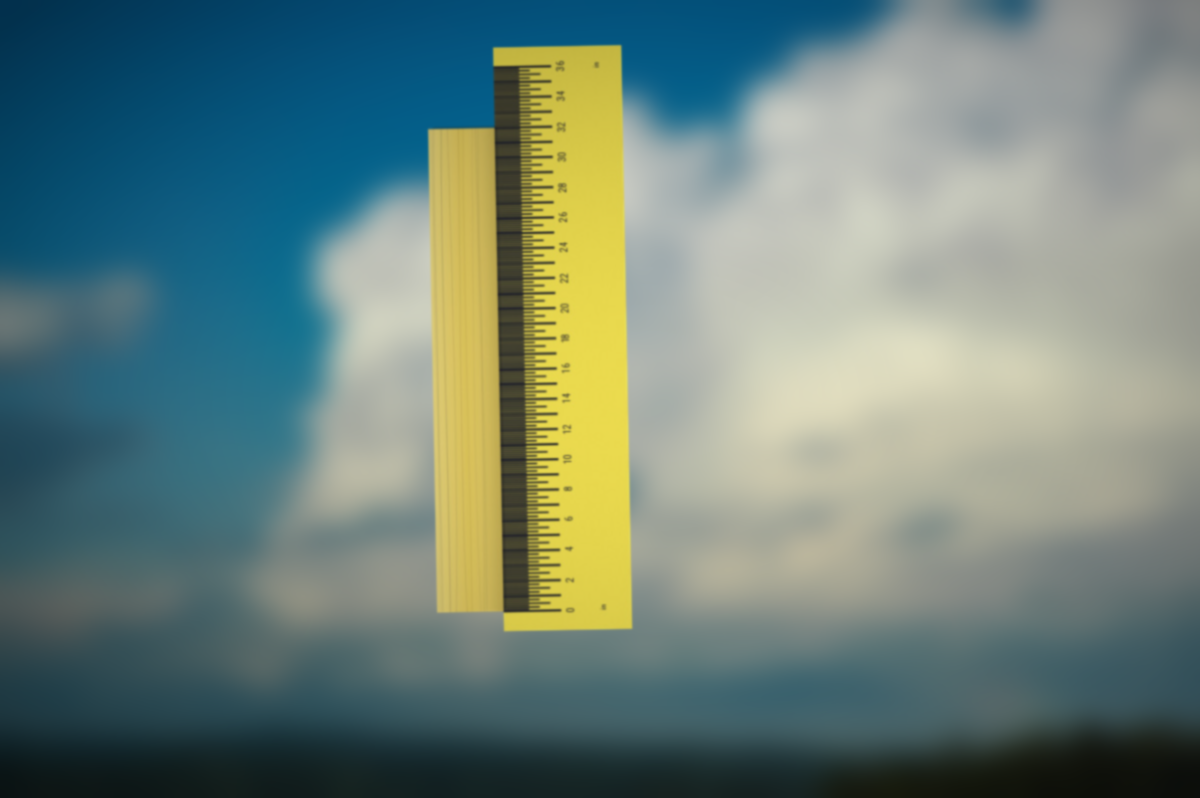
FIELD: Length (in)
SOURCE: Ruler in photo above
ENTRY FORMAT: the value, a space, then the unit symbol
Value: 32 in
